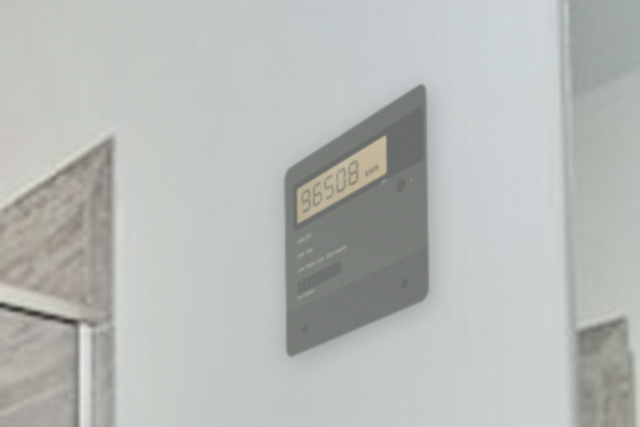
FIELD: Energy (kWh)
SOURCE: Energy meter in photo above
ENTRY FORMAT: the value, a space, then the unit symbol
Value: 96508 kWh
